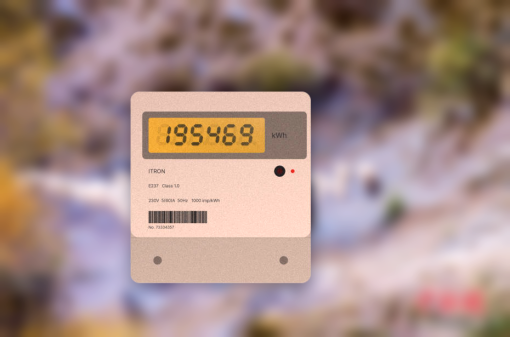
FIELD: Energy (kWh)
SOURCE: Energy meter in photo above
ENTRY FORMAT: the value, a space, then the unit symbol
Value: 195469 kWh
